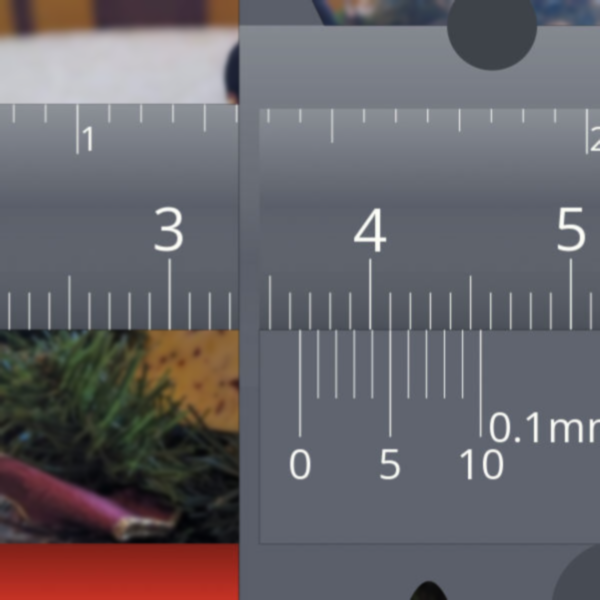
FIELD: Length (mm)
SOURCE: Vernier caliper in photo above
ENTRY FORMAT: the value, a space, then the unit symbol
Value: 36.5 mm
